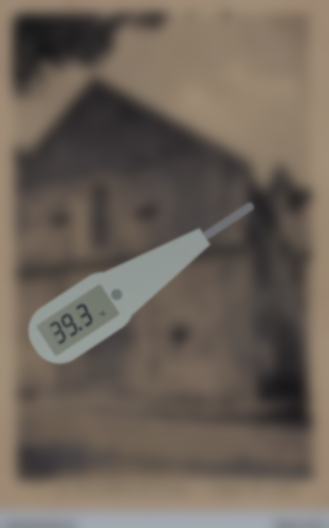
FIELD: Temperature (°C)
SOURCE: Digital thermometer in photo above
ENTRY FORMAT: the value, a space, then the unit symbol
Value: 39.3 °C
